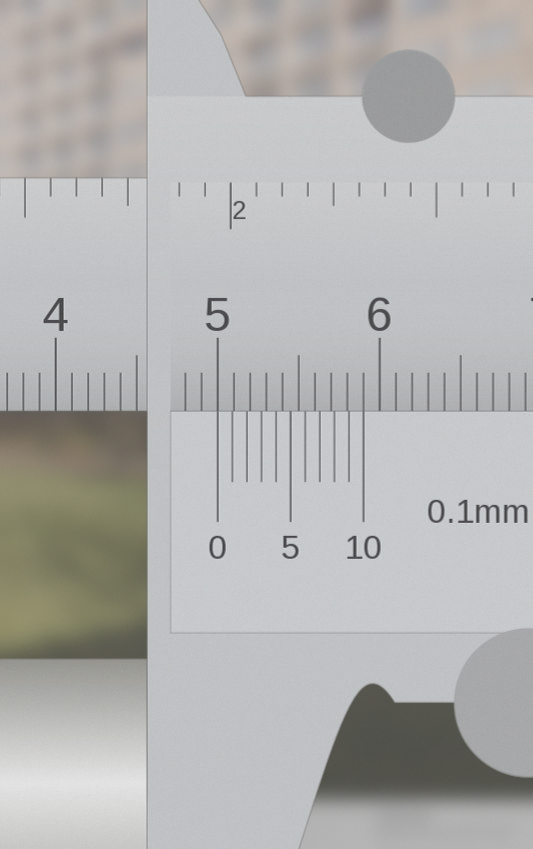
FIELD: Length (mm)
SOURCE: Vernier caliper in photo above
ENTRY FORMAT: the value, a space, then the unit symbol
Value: 50.0 mm
